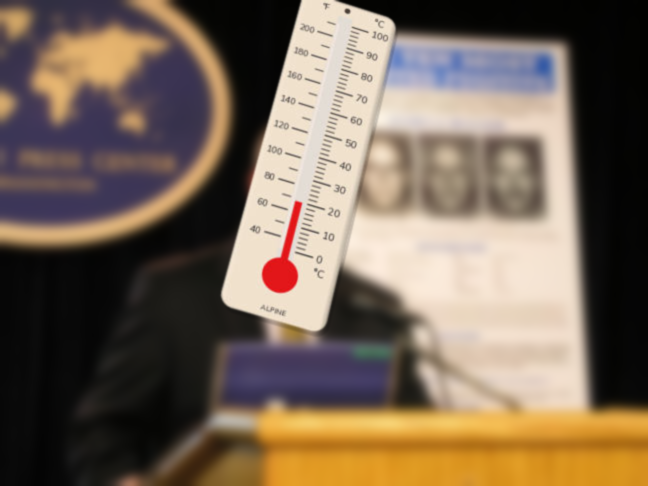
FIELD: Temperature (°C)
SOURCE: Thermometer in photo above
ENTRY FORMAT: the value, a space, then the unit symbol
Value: 20 °C
